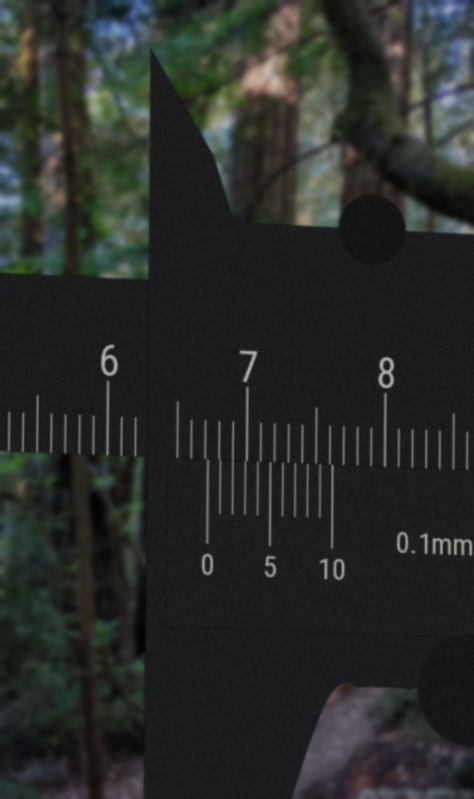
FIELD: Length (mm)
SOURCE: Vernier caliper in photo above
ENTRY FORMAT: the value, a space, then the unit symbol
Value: 67.2 mm
